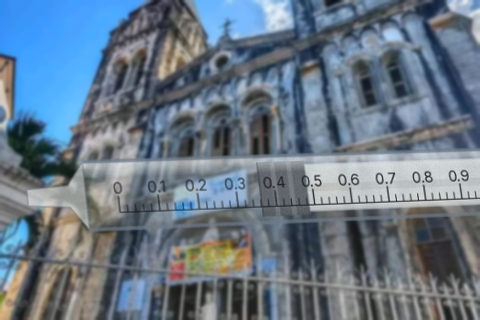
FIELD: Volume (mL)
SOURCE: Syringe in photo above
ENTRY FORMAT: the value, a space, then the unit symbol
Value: 0.36 mL
